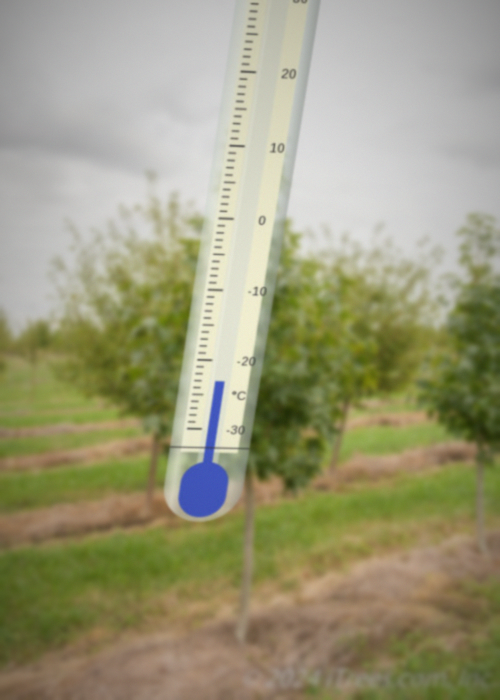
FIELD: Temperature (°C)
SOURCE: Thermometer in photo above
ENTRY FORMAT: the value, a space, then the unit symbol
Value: -23 °C
